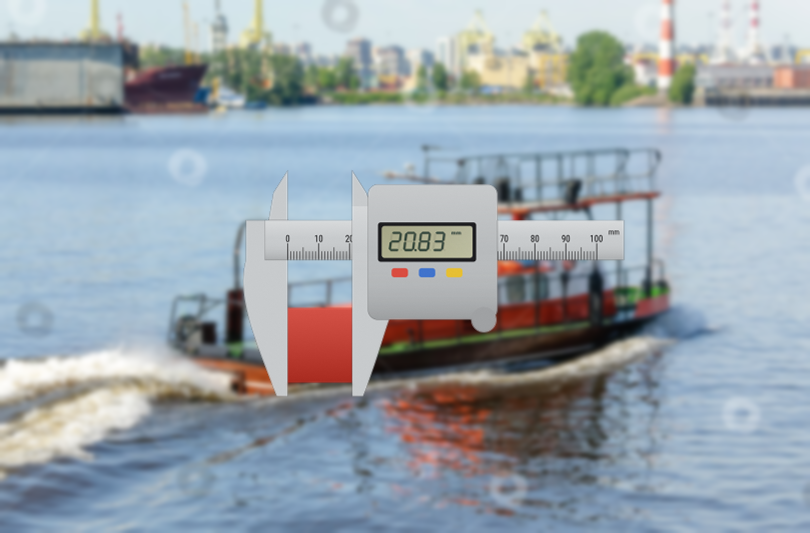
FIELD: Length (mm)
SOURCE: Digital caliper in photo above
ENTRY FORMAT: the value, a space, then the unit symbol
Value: 20.83 mm
